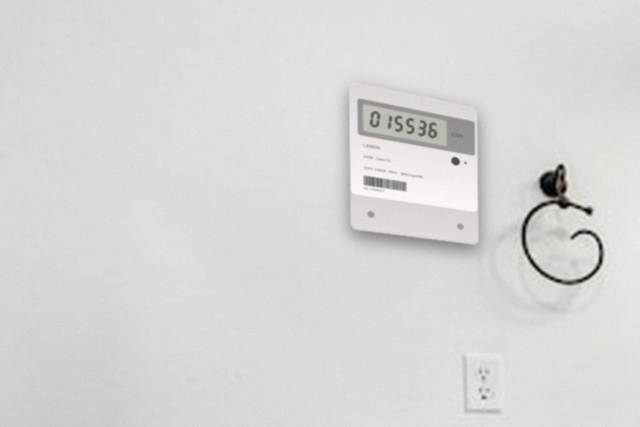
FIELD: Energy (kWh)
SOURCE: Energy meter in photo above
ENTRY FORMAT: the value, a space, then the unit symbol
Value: 15536 kWh
